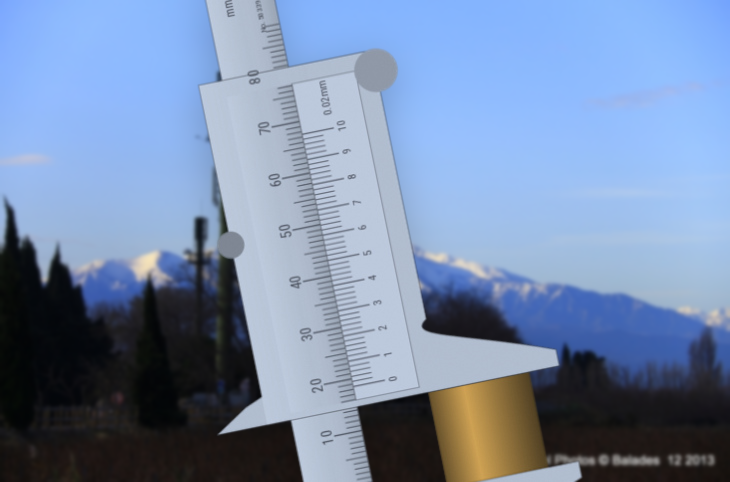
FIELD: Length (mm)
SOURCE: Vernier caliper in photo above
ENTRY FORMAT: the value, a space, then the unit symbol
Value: 18.5 mm
